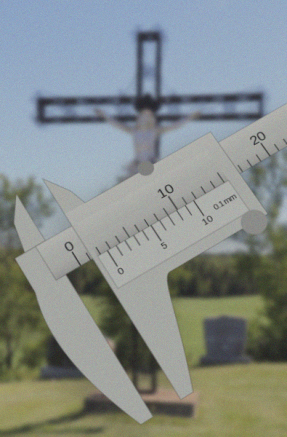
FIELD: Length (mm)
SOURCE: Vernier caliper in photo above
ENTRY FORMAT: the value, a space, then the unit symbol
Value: 2.7 mm
